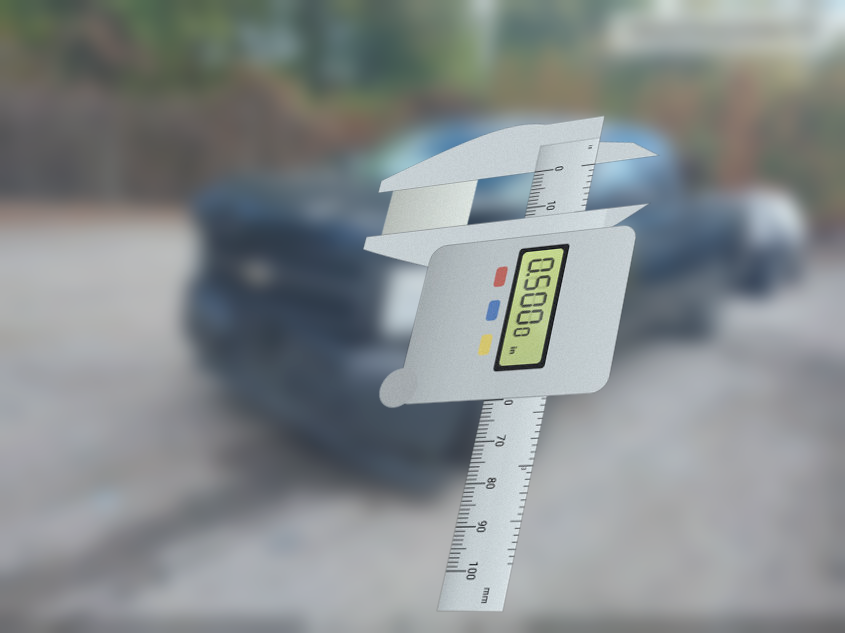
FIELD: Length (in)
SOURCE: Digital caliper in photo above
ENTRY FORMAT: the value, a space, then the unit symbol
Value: 0.5000 in
